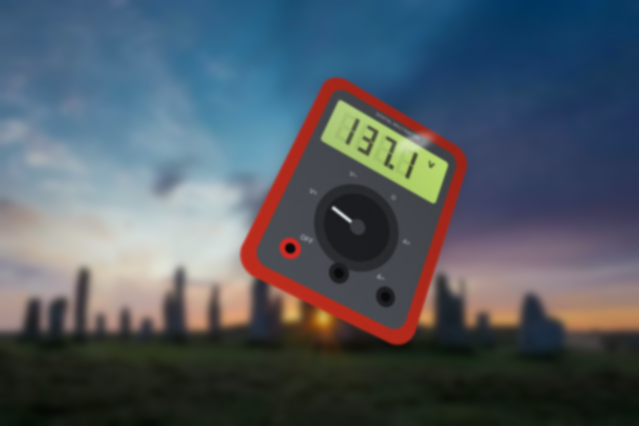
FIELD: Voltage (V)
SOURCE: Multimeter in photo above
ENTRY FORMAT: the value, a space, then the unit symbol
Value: 137.1 V
